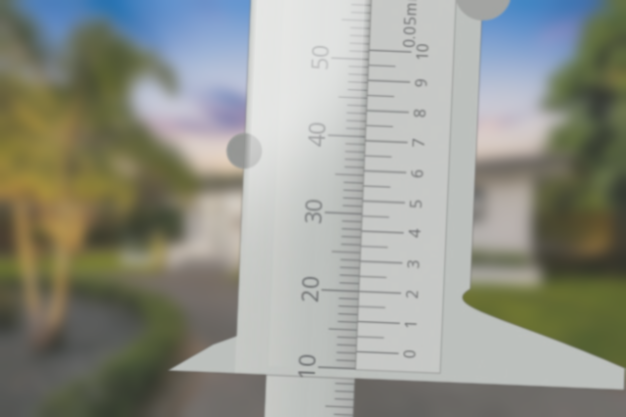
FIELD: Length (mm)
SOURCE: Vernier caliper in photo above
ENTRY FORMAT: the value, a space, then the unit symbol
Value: 12.2 mm
